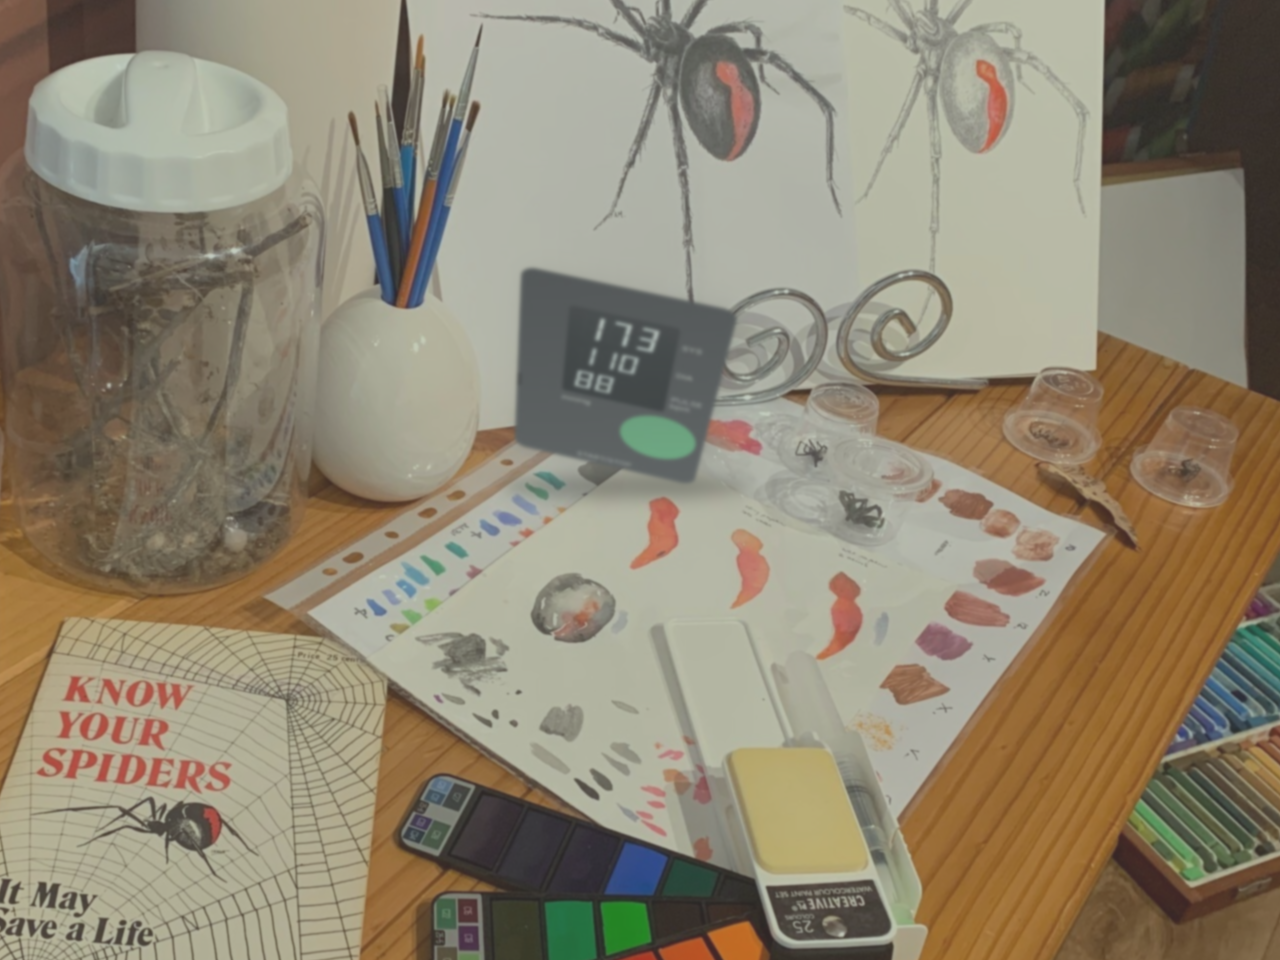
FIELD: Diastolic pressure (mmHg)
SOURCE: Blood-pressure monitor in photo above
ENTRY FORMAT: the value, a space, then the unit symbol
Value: 110 mmHg
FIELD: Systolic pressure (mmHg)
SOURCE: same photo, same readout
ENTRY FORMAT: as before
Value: 173 mmHg
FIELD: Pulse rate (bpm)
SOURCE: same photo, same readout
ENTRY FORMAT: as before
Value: 88 bpm
